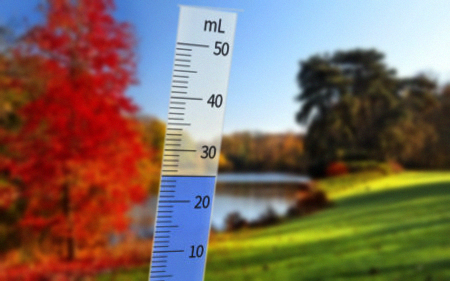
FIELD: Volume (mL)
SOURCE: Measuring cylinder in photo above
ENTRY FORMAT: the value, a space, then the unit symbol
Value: 25 mL
